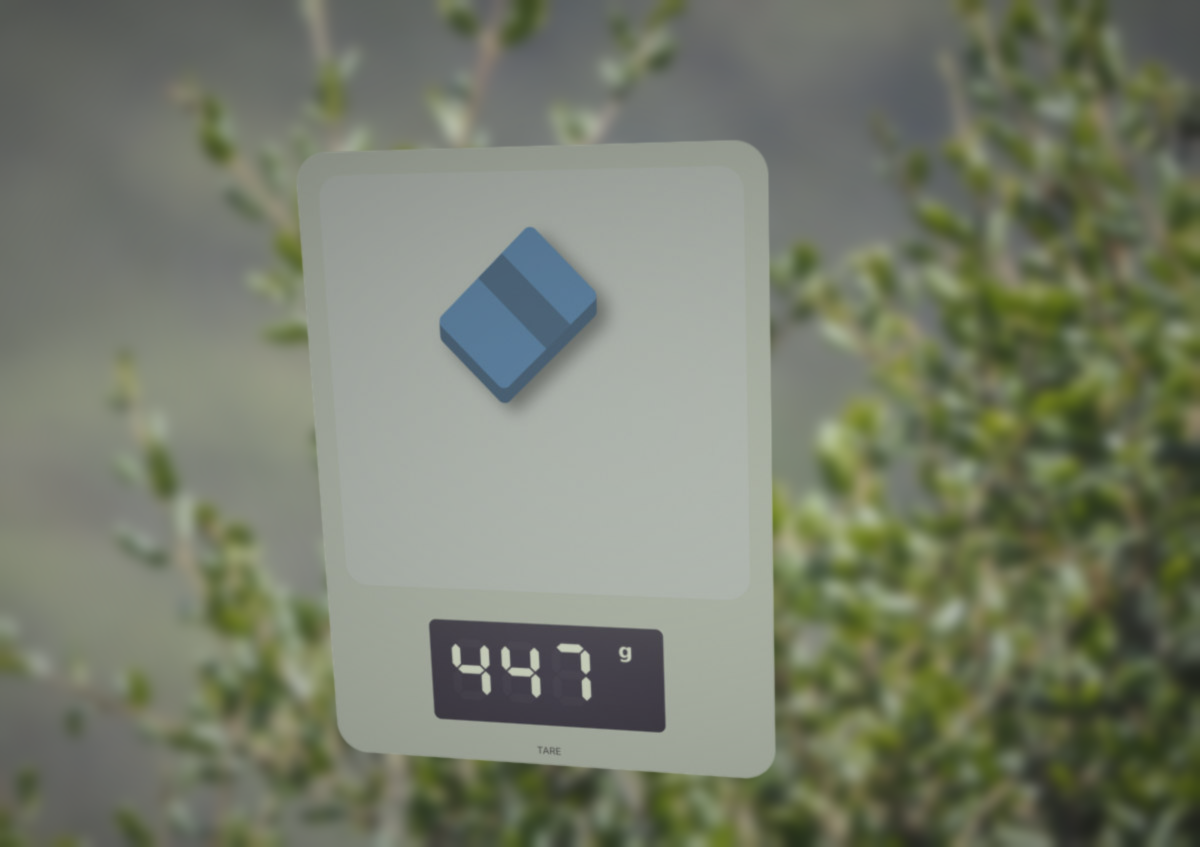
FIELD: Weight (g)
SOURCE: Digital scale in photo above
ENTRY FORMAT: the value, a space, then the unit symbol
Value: 447 g
